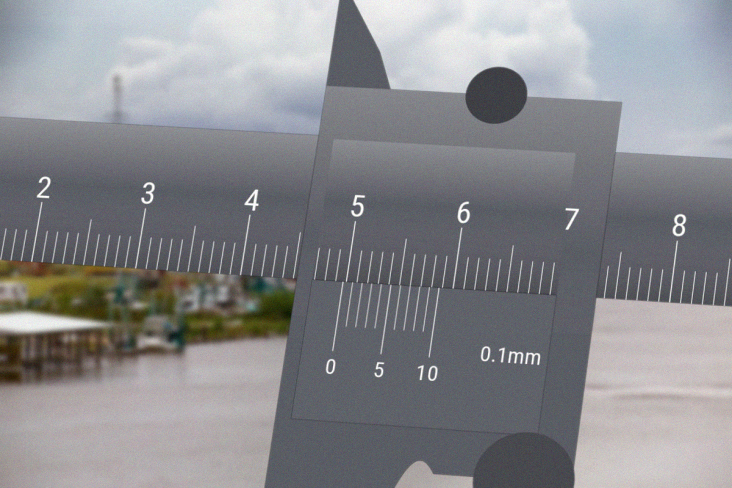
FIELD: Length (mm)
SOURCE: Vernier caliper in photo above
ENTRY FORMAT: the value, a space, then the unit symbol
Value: 49.7 mm
